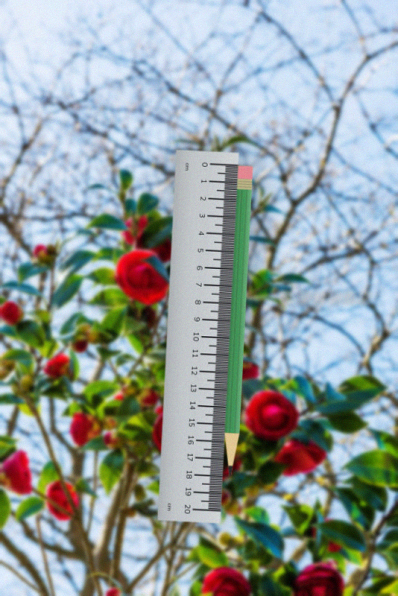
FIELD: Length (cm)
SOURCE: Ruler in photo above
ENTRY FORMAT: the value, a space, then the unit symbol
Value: 18 cm
